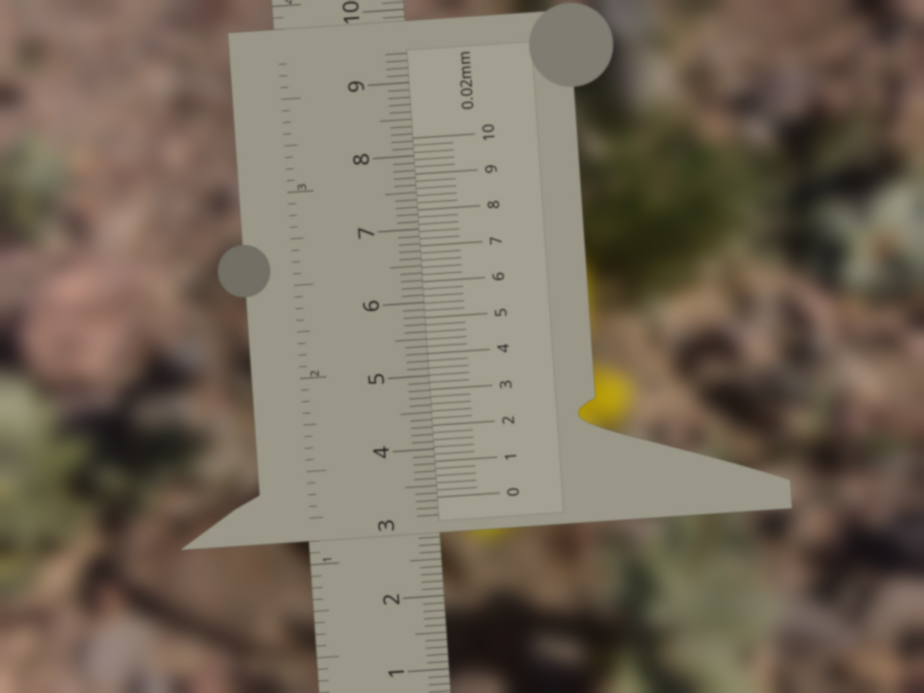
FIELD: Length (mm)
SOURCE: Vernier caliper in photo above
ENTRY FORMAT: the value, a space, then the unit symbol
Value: 33.4 mm
